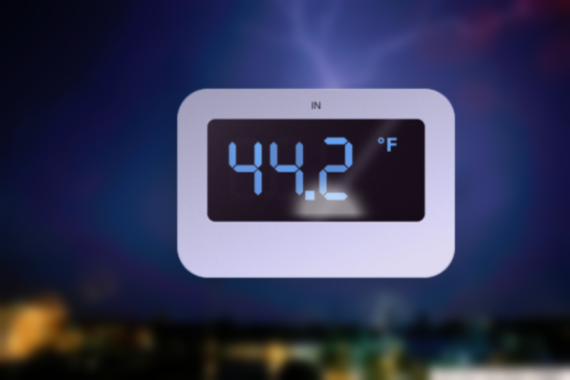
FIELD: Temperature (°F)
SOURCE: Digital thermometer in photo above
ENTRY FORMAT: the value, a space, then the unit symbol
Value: 44.2 °F
